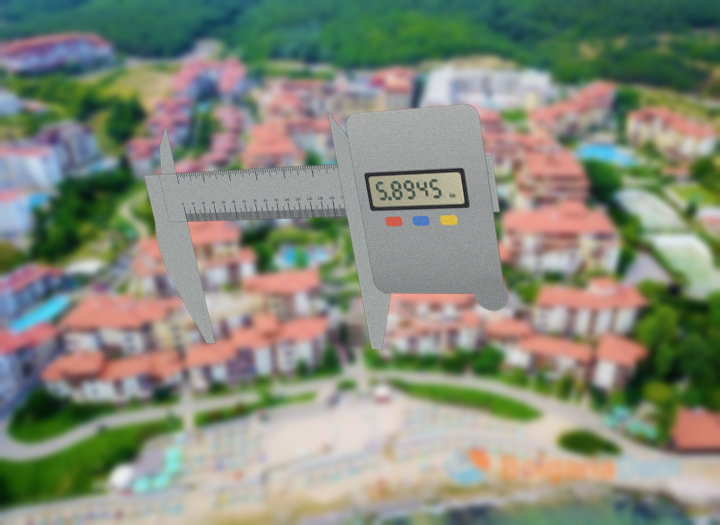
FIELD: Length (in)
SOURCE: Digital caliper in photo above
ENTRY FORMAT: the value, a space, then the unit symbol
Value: 5.8945 in
